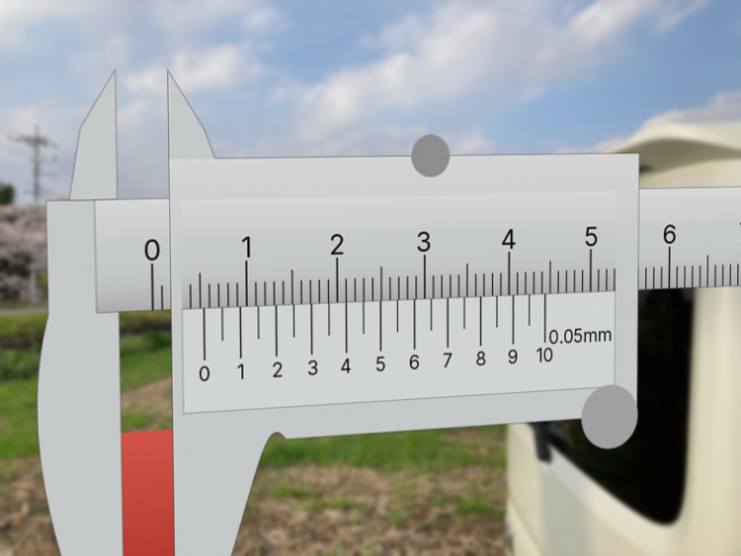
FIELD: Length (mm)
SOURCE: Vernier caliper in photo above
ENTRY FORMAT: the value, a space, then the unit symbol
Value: 5.4 mm
